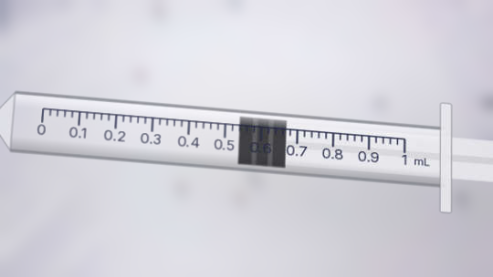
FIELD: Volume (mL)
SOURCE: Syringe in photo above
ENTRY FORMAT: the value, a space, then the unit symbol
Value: 0.54 mL
